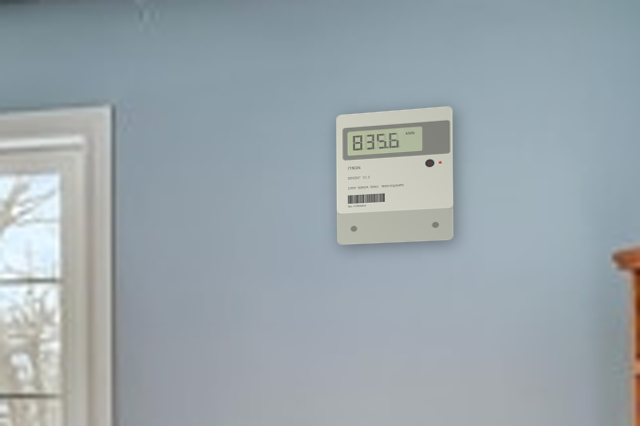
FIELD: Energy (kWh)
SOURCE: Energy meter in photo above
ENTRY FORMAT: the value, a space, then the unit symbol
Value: 835.6 kWh
